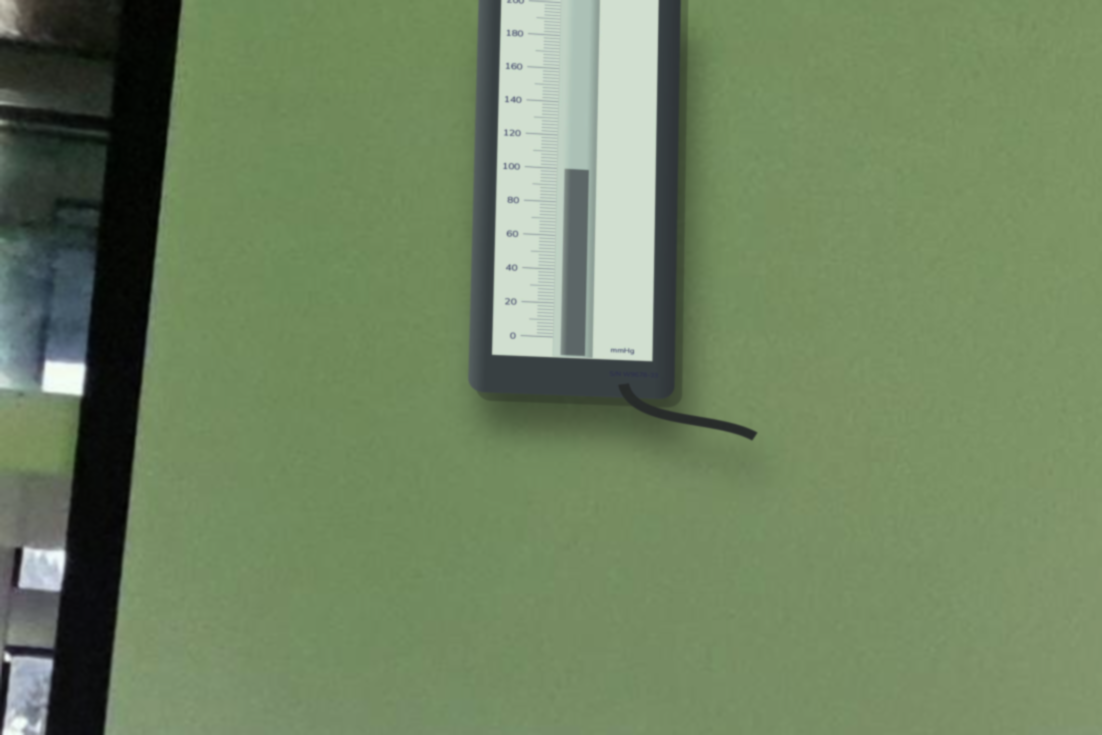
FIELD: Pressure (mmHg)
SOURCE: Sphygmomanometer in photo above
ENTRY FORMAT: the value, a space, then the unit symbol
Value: 100 mmHg
